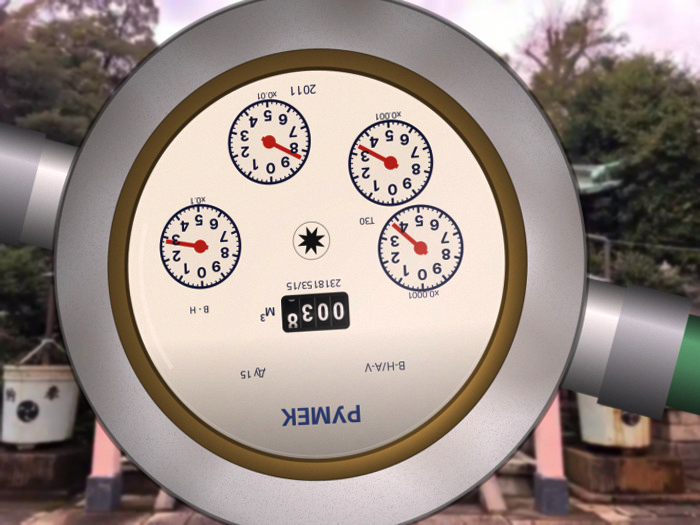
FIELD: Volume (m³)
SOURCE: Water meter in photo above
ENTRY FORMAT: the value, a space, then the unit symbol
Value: 38.2833 m³
